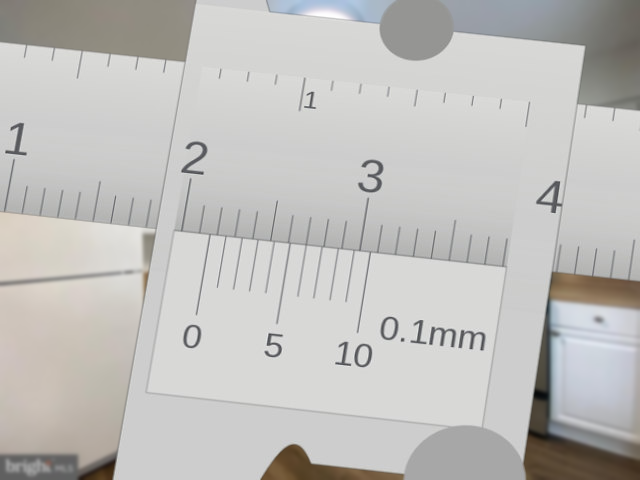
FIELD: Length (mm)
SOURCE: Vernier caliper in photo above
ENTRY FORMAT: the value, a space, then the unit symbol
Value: 21.6 mm
